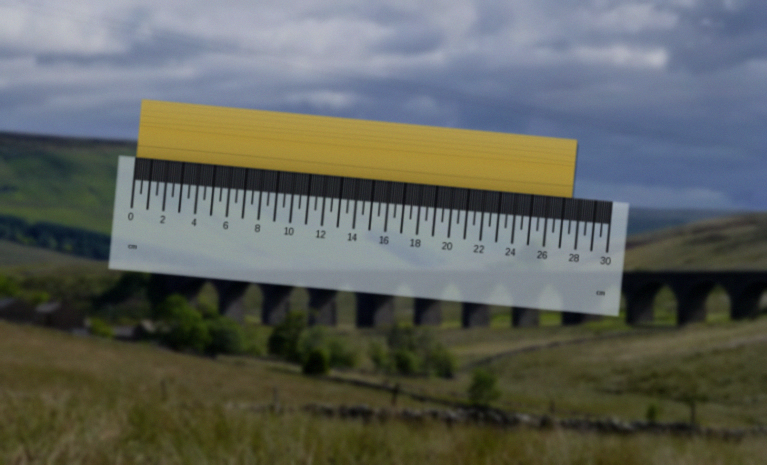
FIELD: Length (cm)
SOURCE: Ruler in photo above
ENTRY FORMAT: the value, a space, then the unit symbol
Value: 27.5 cm
